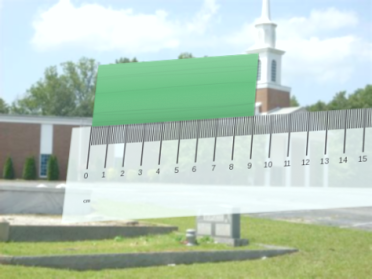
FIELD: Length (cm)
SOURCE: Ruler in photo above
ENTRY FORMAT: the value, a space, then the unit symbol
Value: 9 cm
